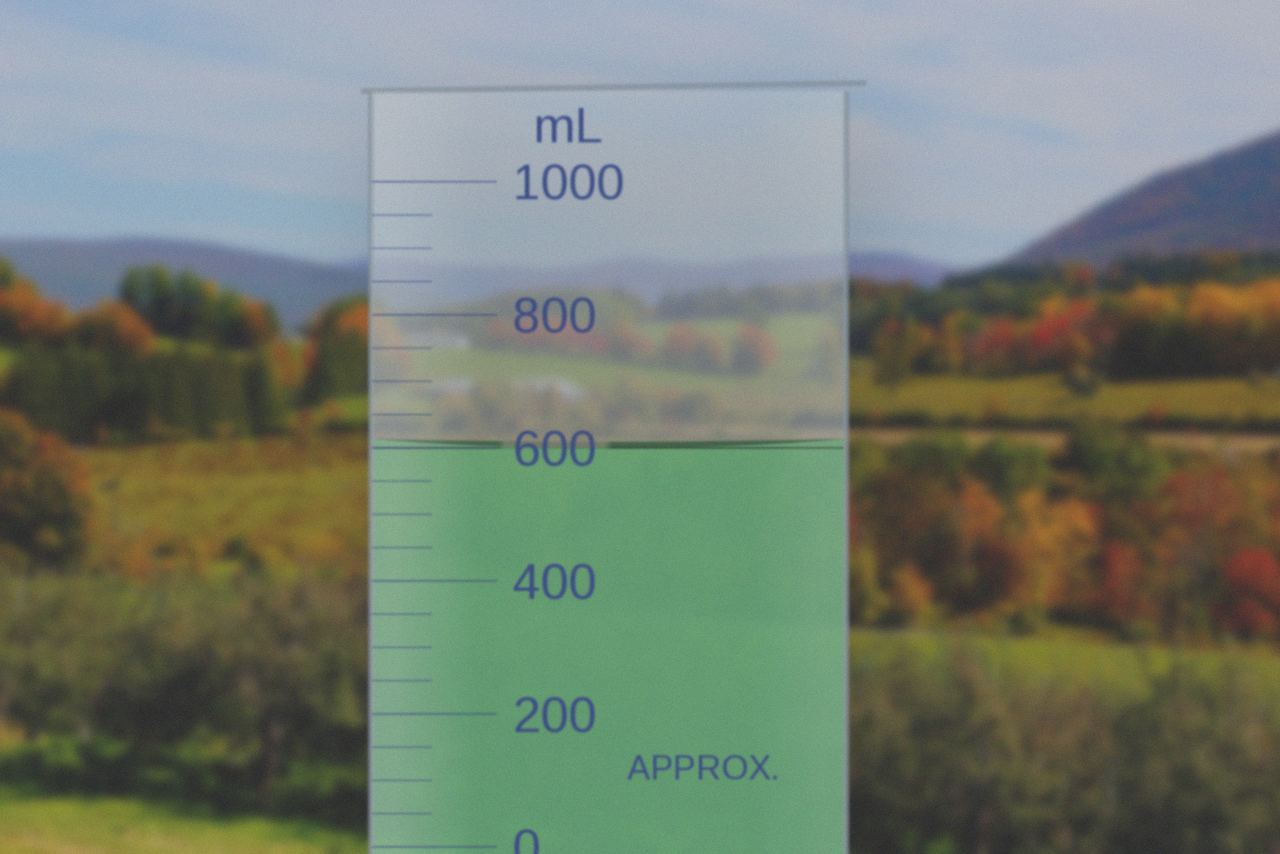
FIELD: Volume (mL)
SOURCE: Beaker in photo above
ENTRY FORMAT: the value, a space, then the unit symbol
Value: 600 mL
